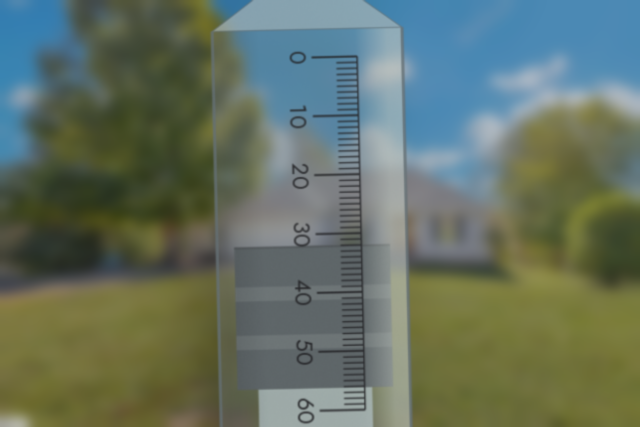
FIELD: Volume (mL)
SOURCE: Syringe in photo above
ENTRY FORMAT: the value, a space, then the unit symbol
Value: 32 mL
